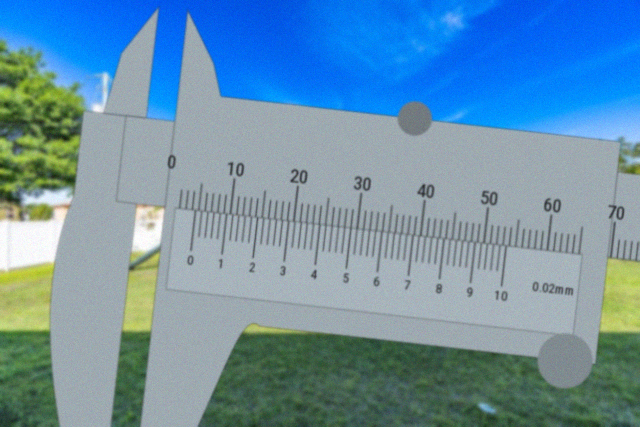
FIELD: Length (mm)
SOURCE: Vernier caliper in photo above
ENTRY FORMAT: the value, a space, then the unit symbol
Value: 4.5 mm
